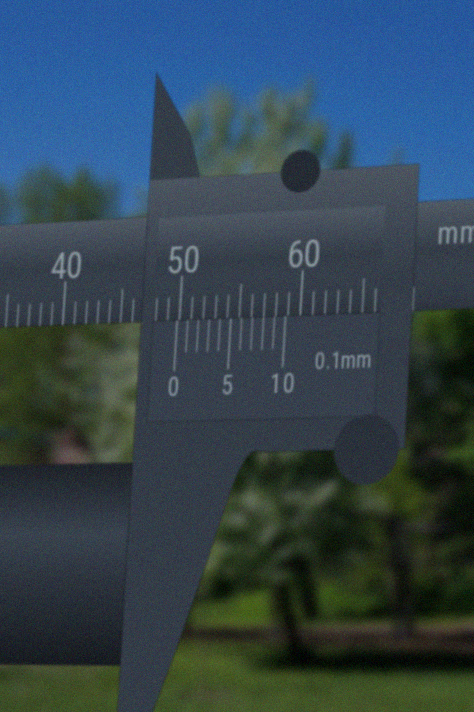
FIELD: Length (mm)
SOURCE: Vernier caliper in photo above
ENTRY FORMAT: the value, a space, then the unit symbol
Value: 49.8 mm
